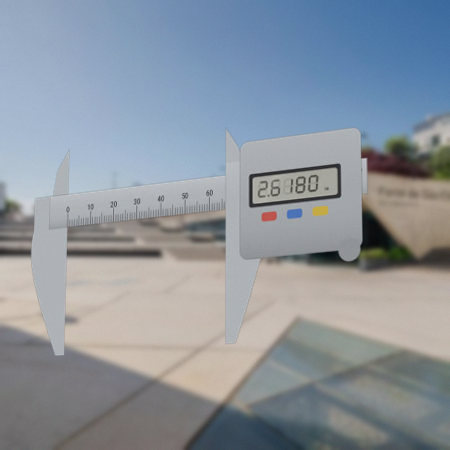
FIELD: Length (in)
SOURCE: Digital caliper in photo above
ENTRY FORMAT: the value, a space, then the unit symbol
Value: 2.6180 in
